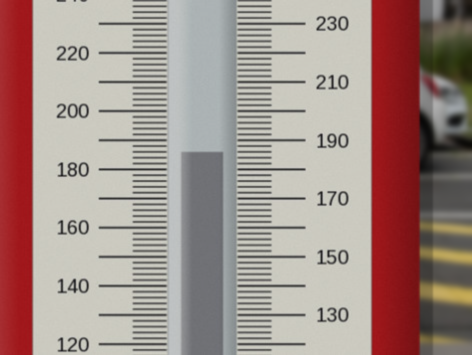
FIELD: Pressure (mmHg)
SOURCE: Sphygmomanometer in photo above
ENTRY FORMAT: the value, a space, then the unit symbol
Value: 186 mmHg
